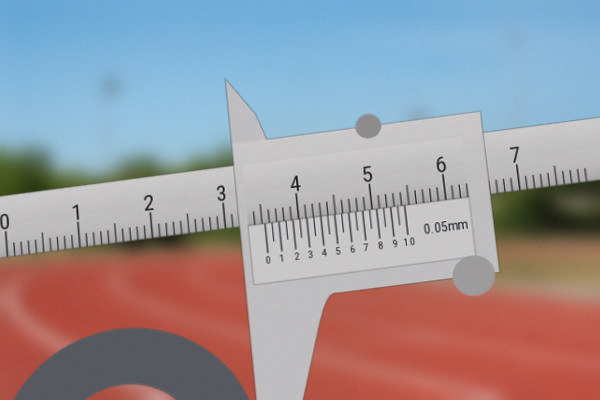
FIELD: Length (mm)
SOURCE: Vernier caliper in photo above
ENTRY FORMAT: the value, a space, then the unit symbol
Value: 35.4 mm
